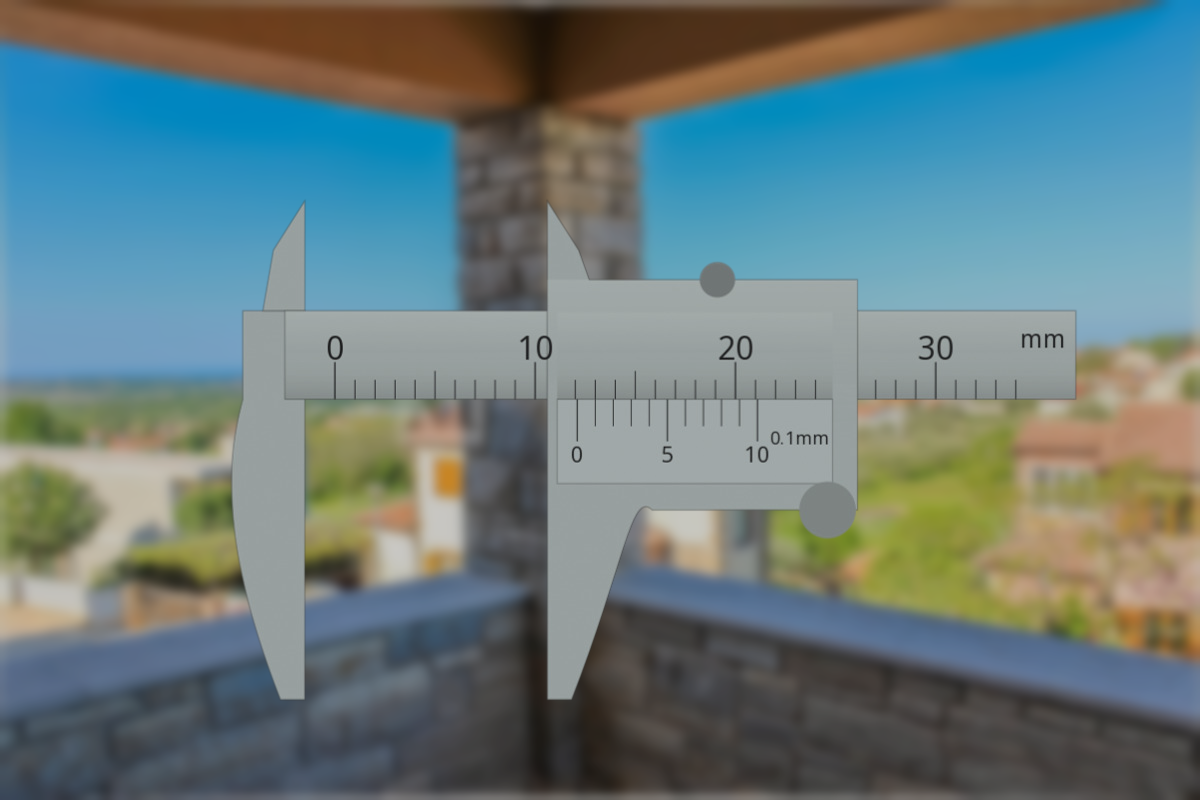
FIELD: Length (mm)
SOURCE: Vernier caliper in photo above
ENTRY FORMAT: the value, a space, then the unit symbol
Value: 12.1 mm
